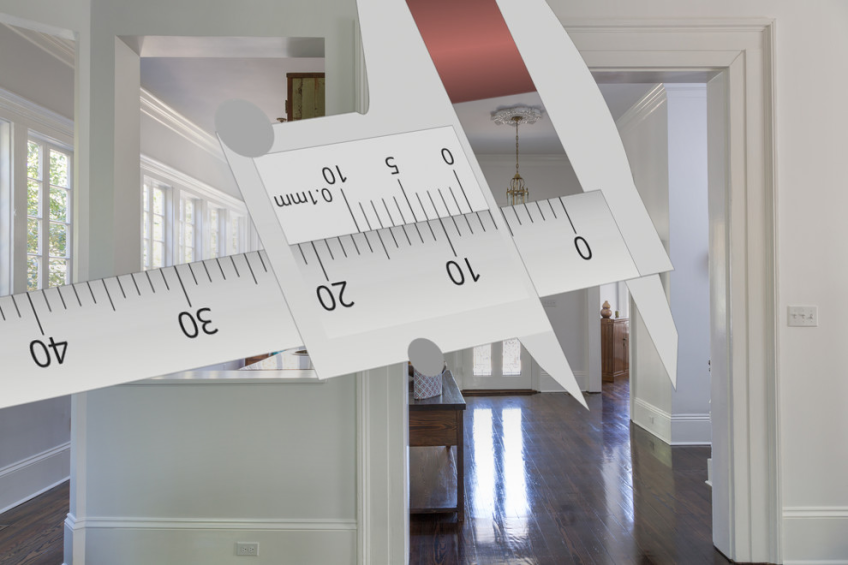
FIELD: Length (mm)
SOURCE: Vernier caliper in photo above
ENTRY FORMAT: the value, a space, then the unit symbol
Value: 7.3 mm
